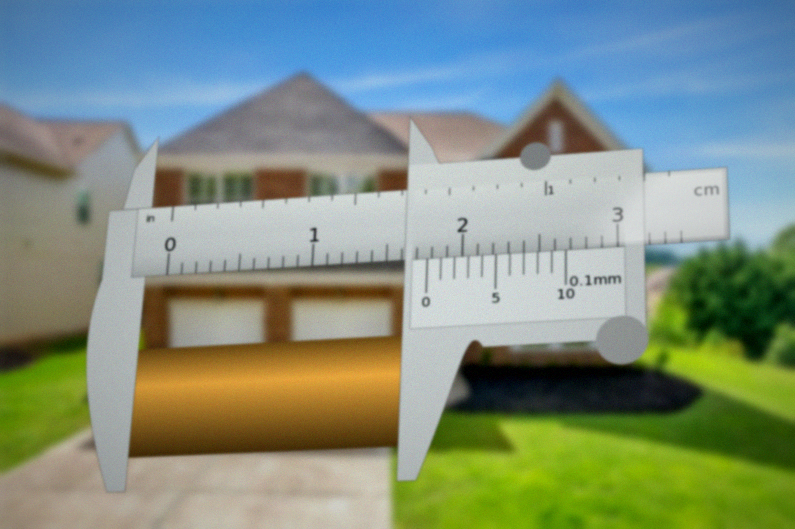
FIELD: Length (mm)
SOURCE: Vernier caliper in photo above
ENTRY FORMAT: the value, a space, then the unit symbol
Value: 17.7 mm
